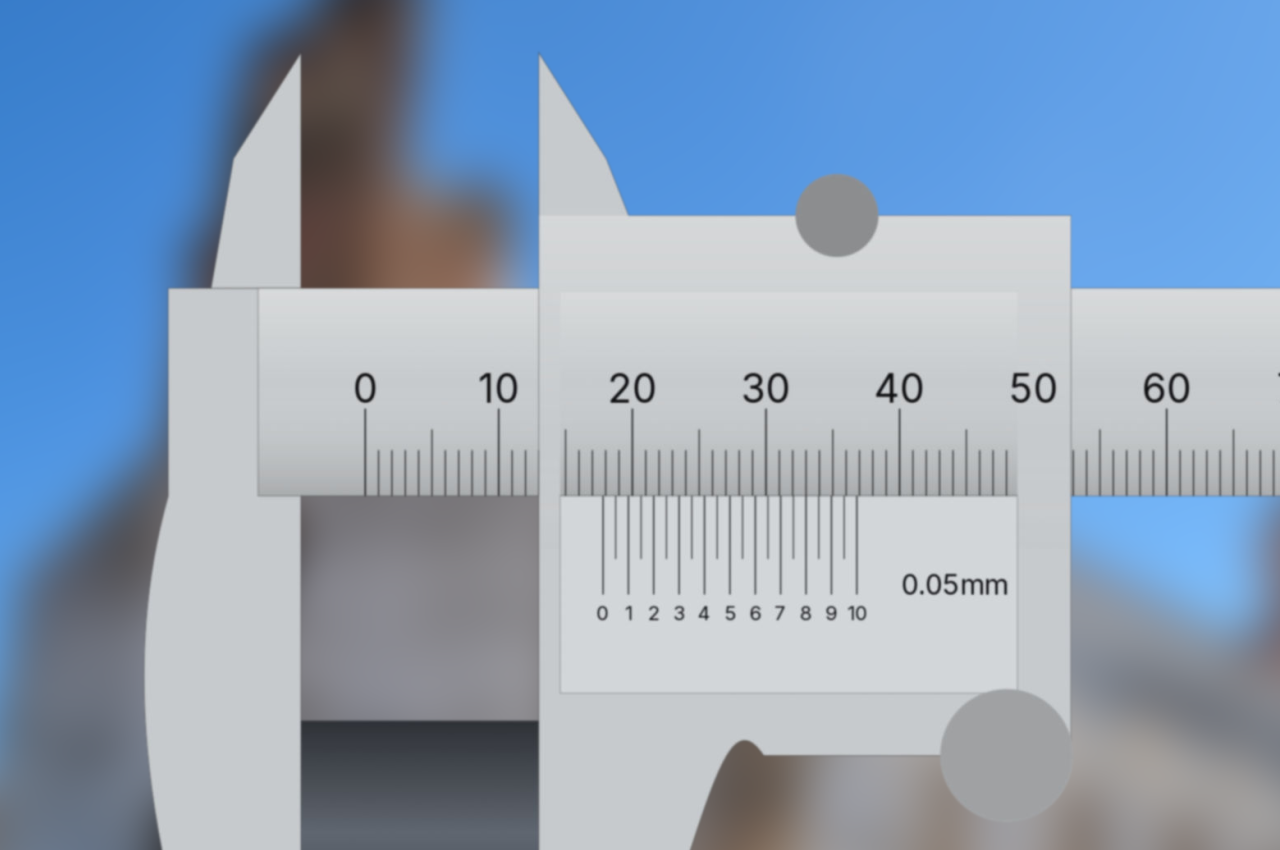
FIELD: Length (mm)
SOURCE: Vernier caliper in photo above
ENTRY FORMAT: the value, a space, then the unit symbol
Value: 17.8 mm
